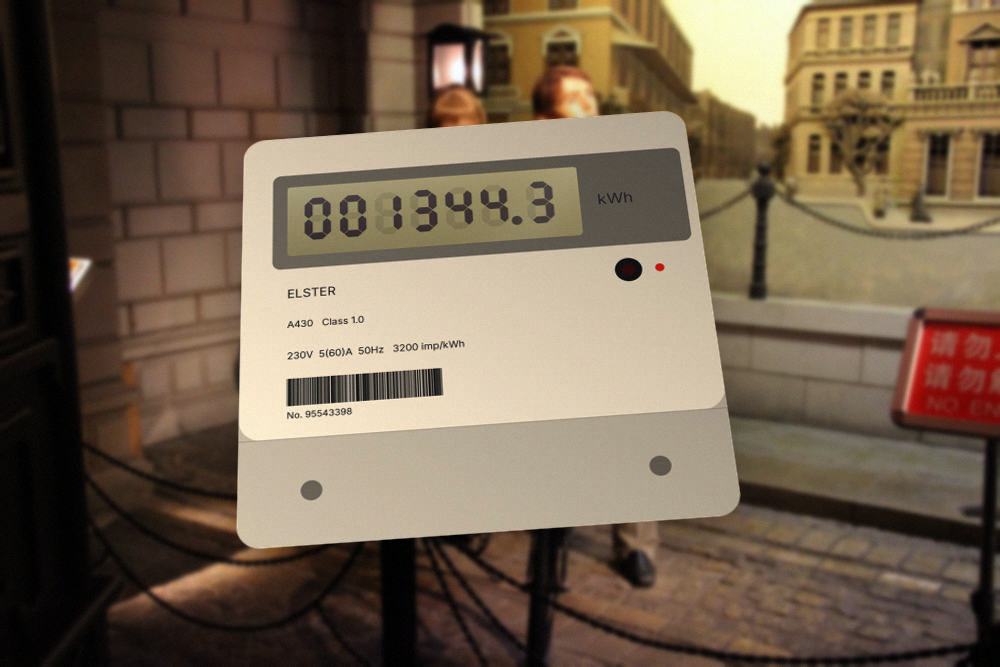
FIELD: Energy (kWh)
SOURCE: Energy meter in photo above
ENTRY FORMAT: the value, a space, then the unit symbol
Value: 1344.3 kWh
